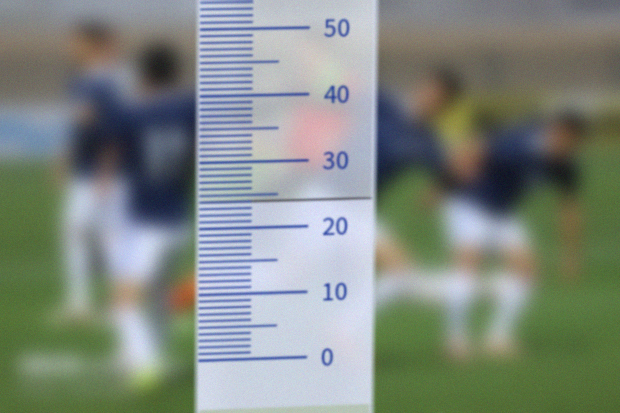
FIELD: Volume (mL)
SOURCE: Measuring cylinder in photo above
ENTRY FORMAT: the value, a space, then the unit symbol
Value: 24 mL
